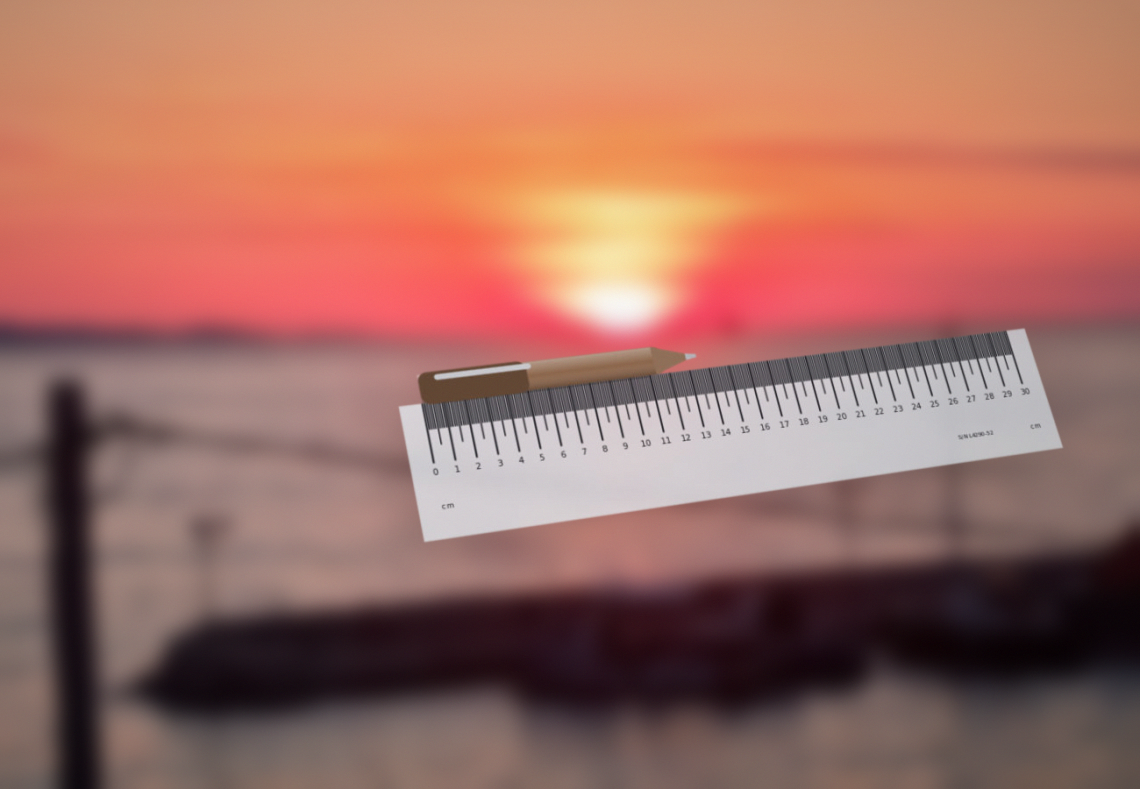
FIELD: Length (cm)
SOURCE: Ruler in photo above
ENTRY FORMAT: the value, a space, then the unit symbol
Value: 13.5 cm
